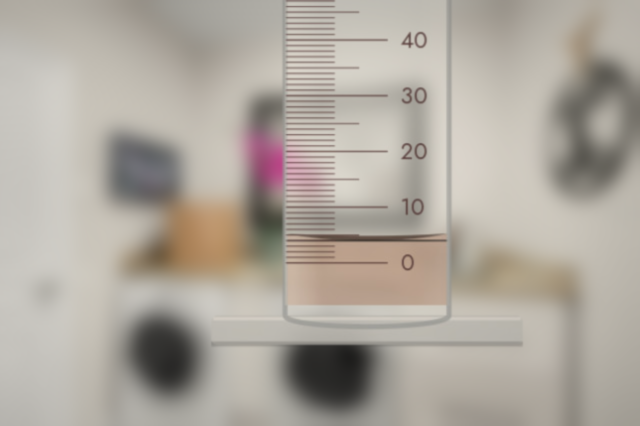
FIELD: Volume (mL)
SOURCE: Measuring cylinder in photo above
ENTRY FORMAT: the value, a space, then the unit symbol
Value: 4 mL
